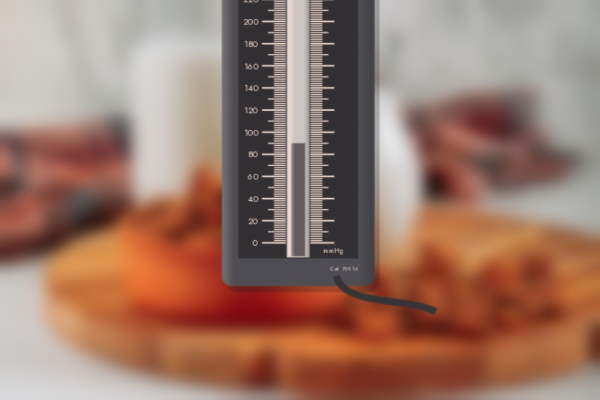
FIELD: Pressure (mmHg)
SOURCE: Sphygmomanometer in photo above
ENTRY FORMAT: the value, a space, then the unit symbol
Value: 90 mmHg
